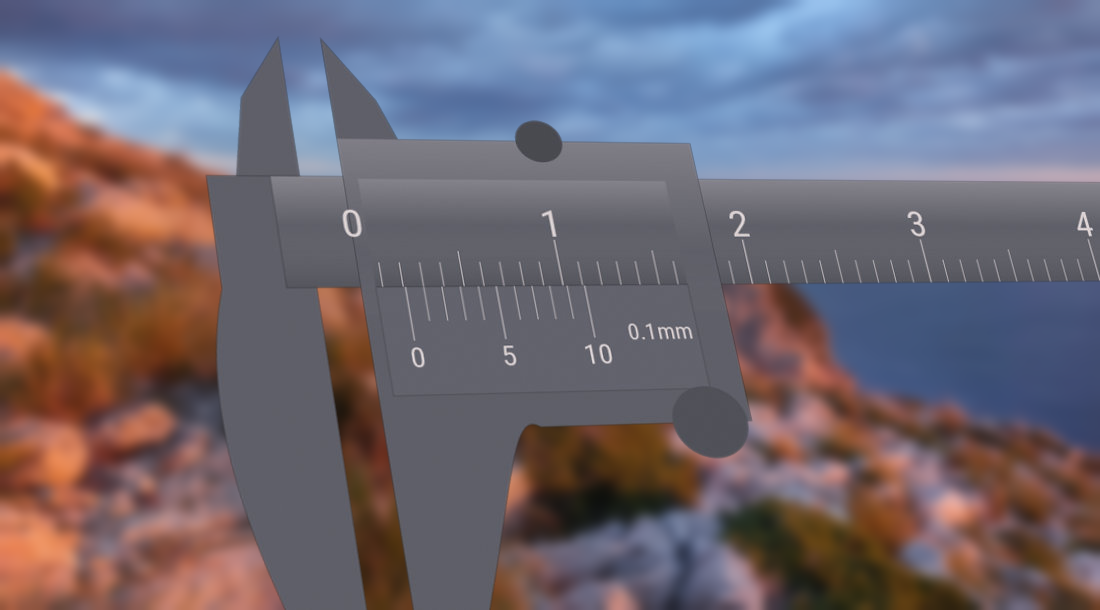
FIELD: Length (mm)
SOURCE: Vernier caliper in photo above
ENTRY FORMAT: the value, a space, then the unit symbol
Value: 2.1 mm
